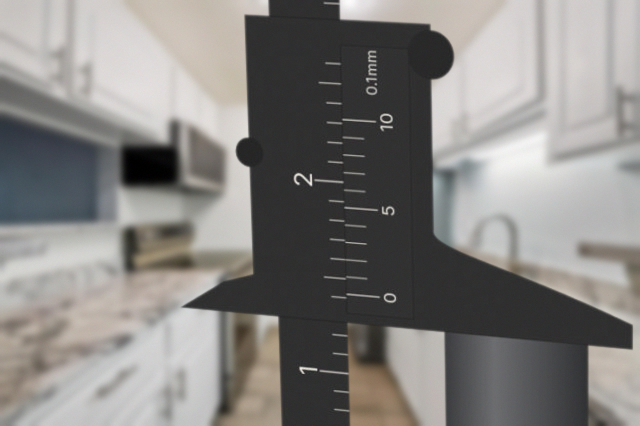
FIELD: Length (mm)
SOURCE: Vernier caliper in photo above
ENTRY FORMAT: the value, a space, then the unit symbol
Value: 14.2 mm
